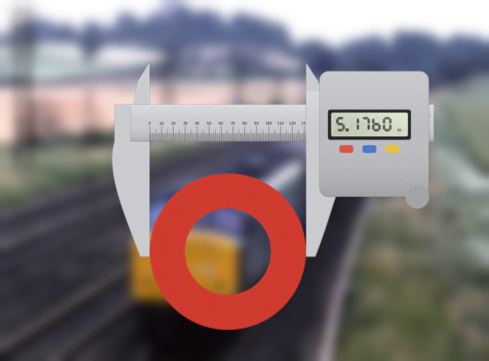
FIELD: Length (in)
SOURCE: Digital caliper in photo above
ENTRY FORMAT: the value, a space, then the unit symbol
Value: 5.1760 in
